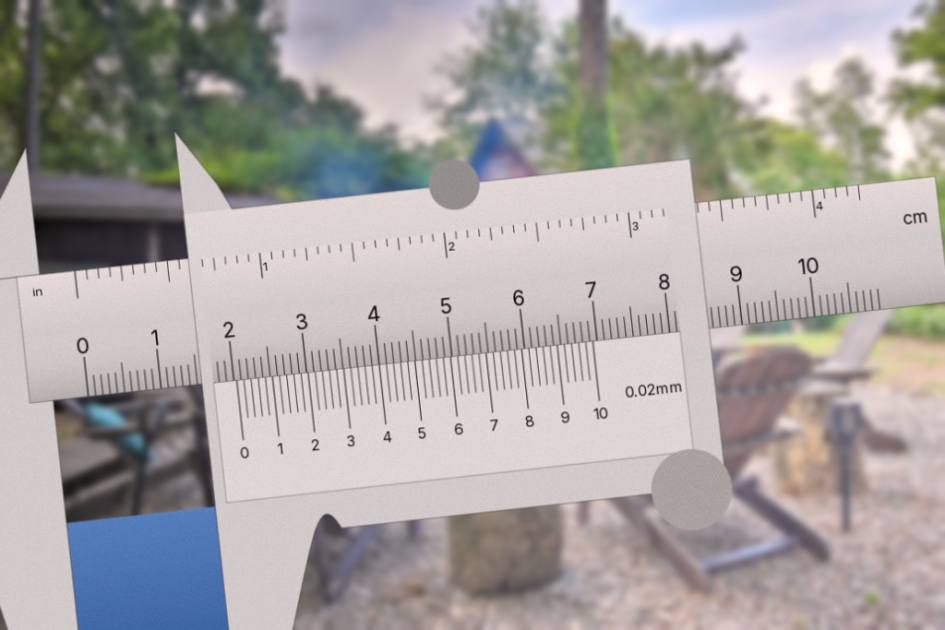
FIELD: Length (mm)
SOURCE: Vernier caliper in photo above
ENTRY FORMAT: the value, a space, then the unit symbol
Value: 20.4 mm
